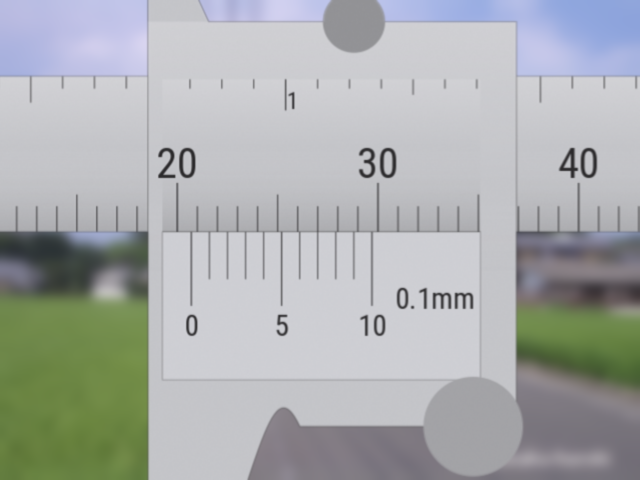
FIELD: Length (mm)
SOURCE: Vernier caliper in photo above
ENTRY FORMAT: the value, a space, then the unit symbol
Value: 20.7 mm
